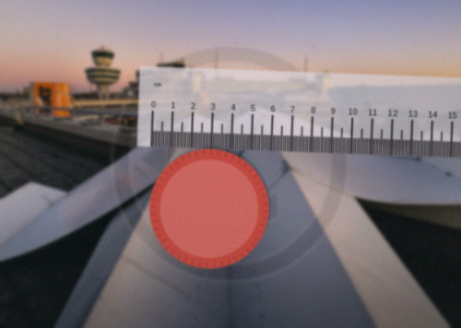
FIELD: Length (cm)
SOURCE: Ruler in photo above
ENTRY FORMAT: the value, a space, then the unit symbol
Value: 6 cm
